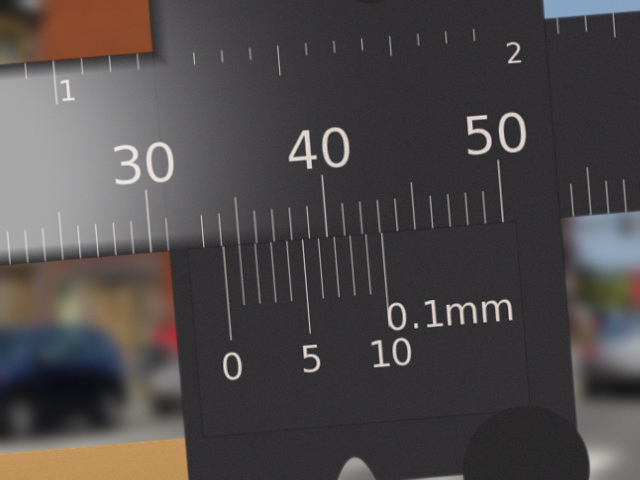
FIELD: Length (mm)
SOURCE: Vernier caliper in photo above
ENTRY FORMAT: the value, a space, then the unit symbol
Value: 34.1 mm
